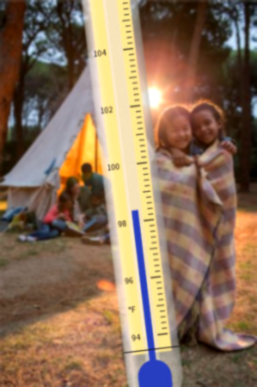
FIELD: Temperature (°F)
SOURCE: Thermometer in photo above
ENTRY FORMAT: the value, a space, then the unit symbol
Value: 98.4 °F
